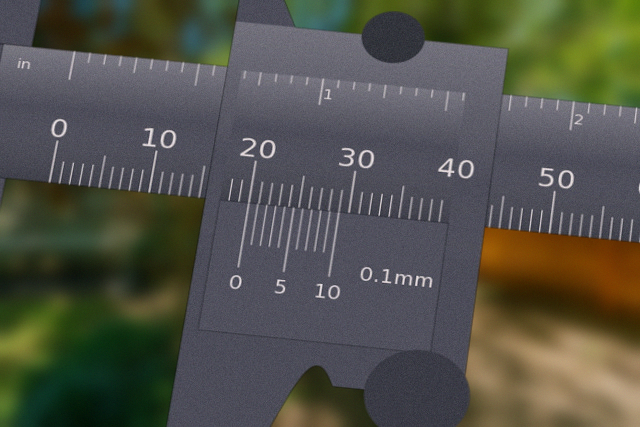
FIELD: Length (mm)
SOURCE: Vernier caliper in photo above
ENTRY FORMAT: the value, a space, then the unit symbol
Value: 20.0 mm
